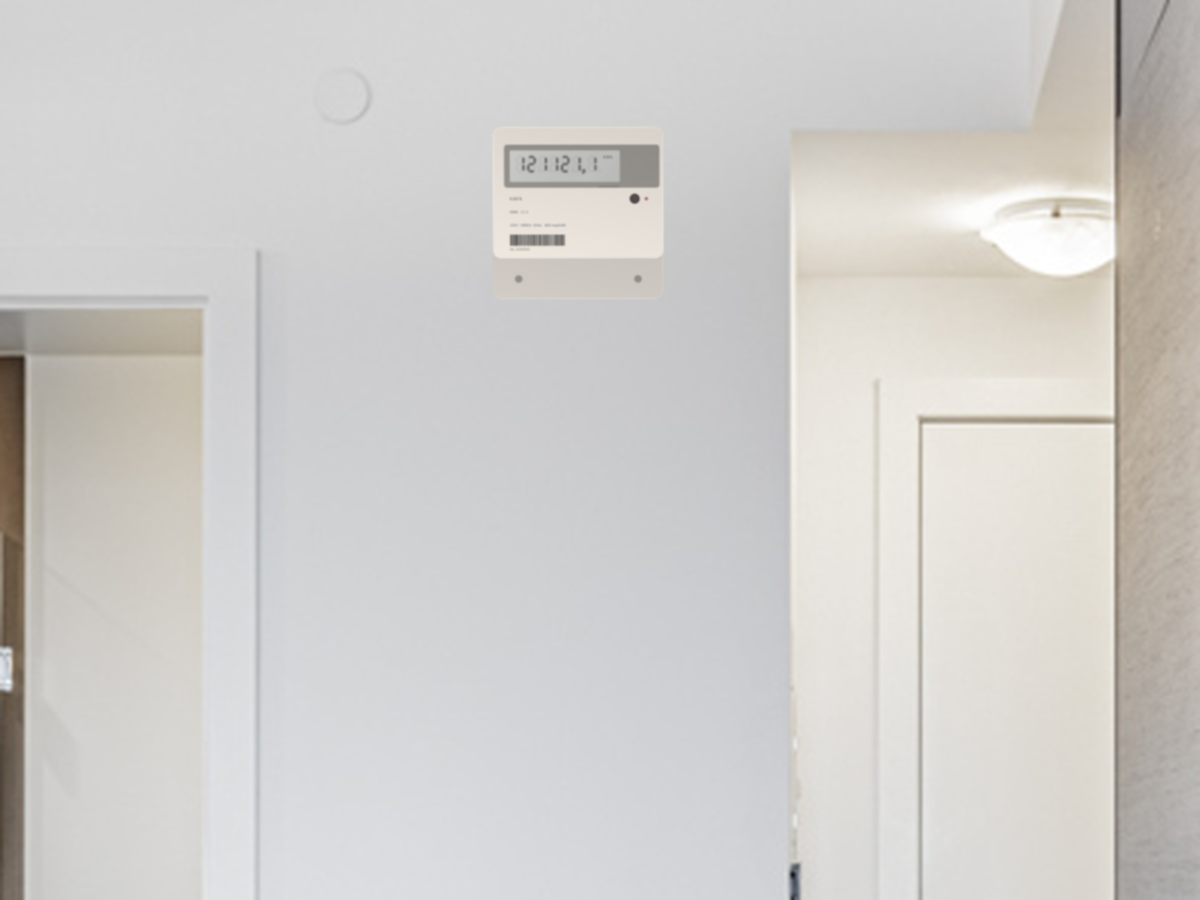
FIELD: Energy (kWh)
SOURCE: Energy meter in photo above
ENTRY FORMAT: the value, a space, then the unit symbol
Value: 121121.1 kWh
